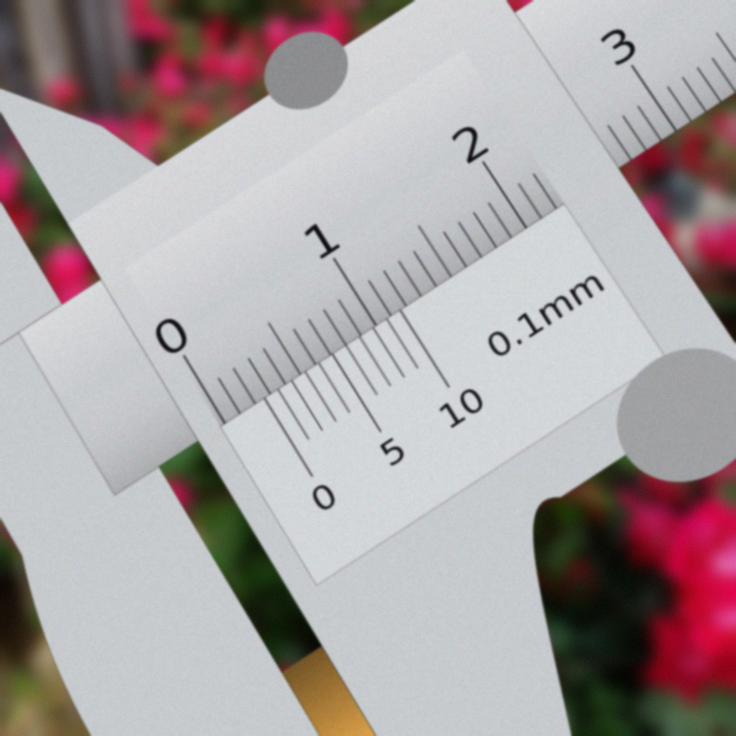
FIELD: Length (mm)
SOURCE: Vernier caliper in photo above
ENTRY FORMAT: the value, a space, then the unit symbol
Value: 2.6 mm
